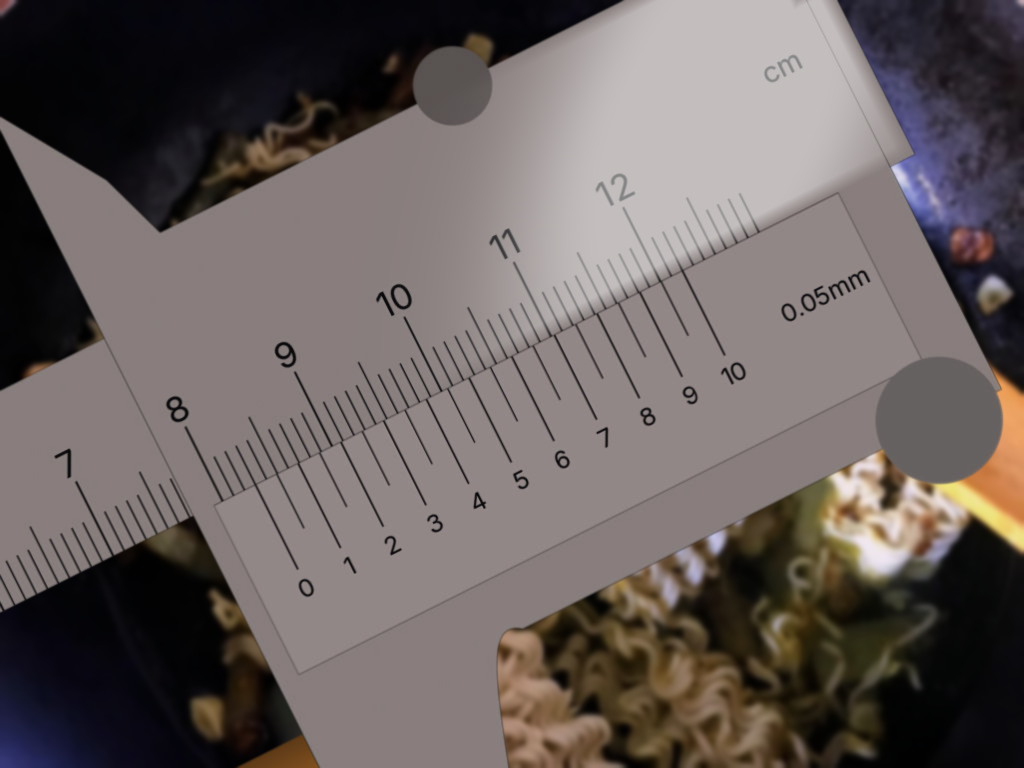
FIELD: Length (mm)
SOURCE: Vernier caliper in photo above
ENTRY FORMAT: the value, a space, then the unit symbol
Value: 83.0 mm
